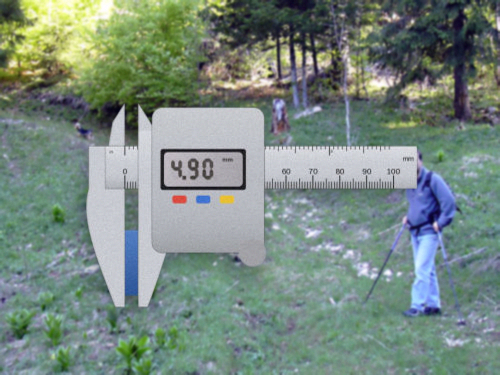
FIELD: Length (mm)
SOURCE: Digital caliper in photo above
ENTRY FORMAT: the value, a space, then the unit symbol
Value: 4.90 mm
